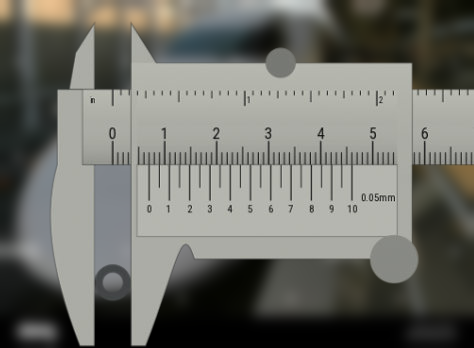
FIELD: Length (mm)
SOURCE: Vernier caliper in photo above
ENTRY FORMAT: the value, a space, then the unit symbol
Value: 7.0 mm
